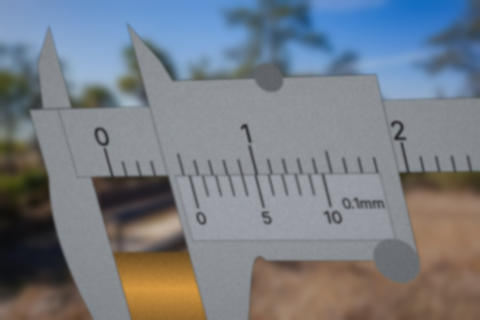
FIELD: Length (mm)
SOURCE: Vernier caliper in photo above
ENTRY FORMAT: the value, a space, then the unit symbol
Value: 5.4 mm
